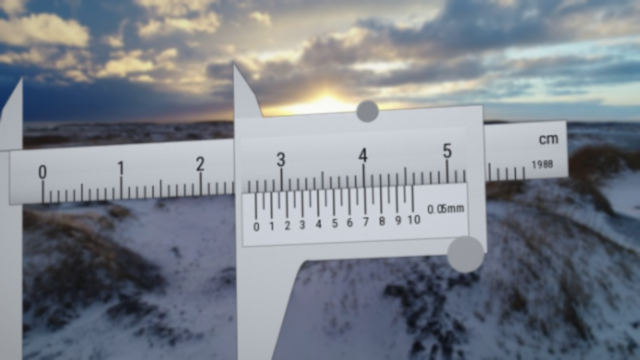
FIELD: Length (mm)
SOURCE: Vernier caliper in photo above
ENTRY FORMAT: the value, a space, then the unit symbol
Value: 26.8 mm
